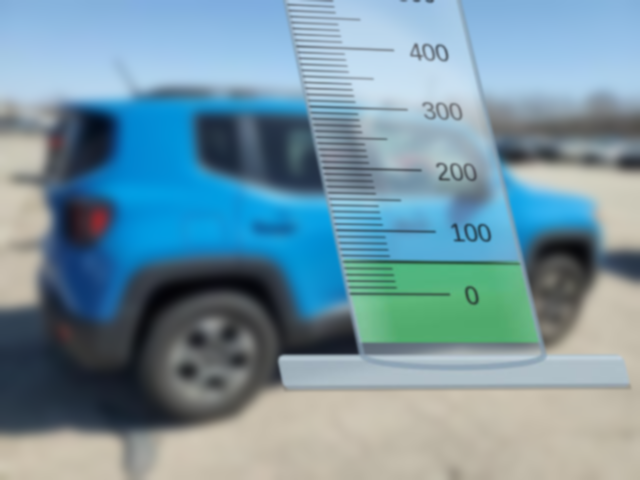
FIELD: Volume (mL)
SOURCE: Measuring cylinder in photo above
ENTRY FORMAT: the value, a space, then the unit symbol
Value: 50 mL
